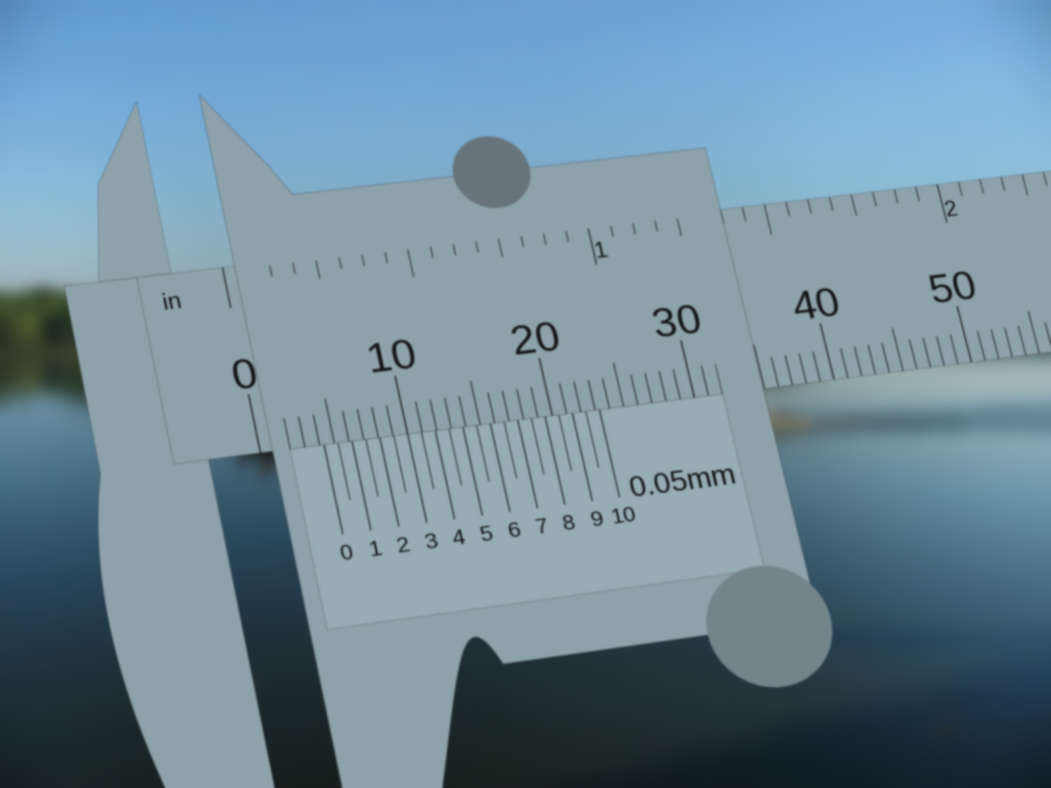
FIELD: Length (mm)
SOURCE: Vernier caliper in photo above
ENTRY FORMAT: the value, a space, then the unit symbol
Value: 4.3 mm
